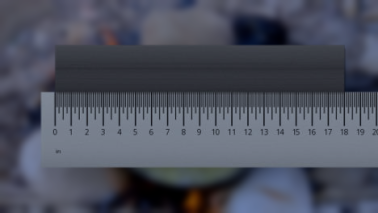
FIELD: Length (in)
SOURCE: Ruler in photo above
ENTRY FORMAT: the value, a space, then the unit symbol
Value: 18 in
